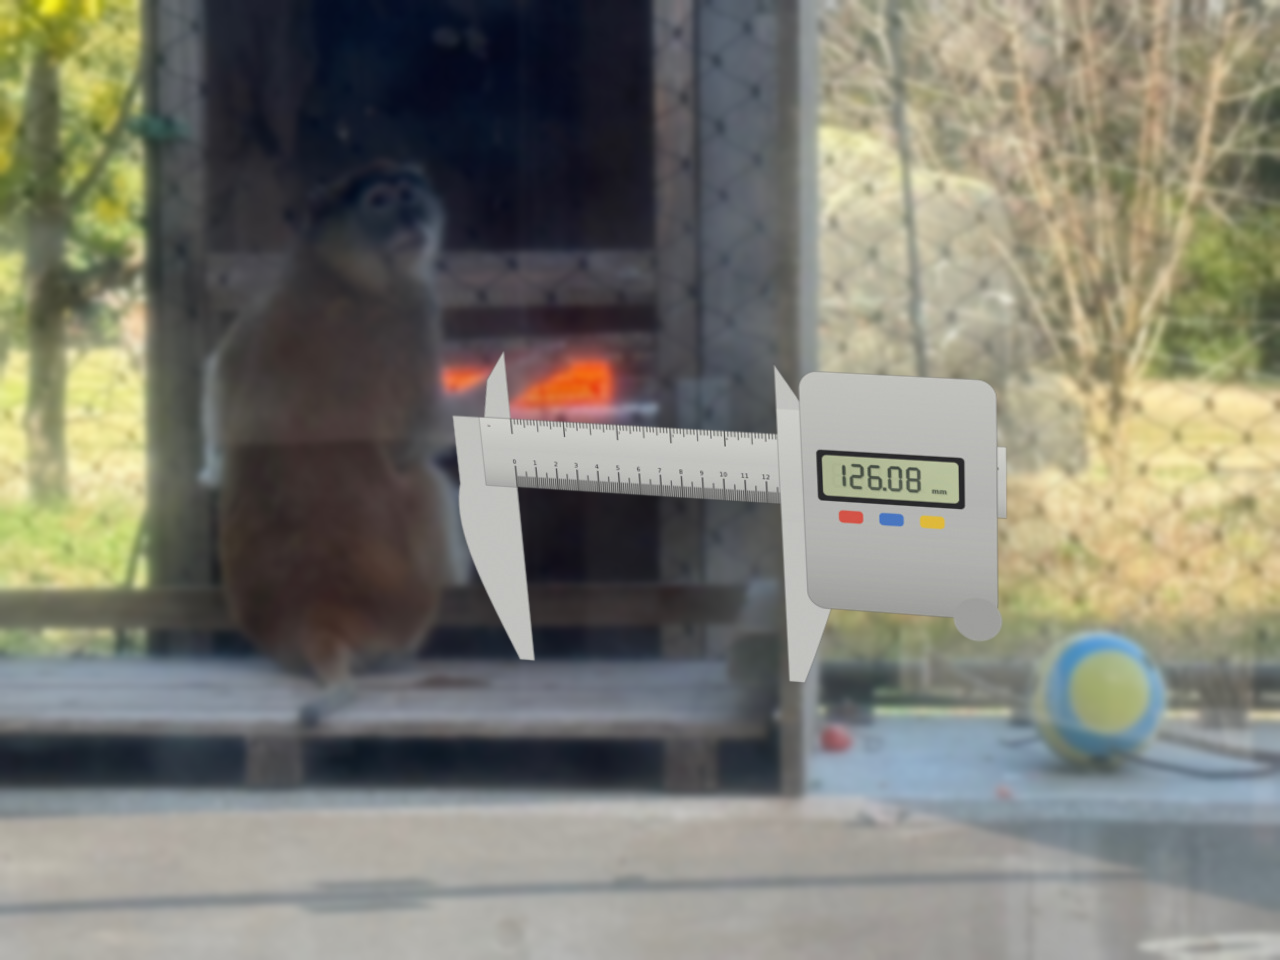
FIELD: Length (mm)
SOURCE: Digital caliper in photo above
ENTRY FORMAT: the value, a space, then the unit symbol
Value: 126.08 mm
